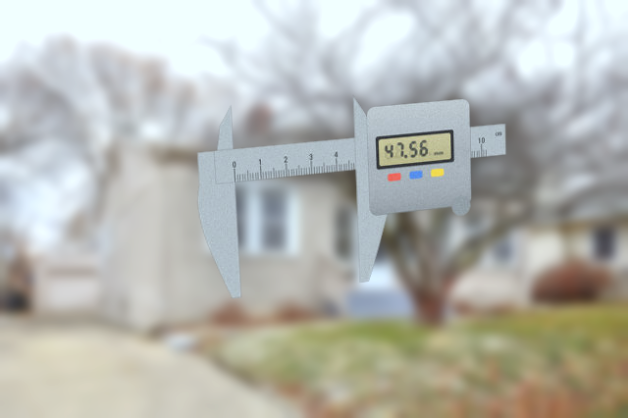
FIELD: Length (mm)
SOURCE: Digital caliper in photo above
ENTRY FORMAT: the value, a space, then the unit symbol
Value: 47.56 mm
